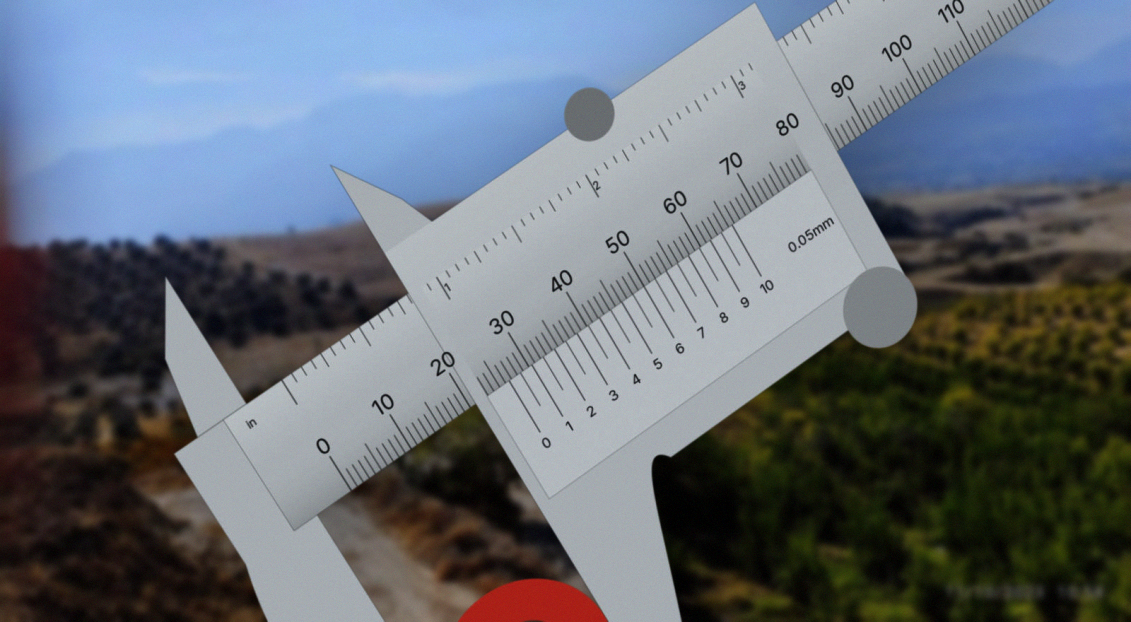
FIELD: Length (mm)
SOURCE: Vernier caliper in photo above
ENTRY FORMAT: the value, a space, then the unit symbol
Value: 26.6 mm
